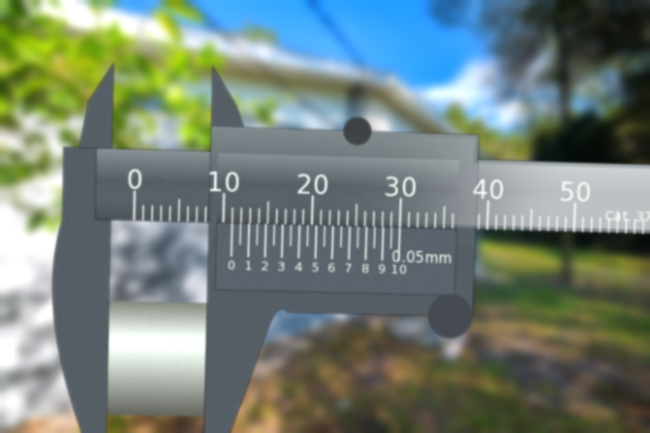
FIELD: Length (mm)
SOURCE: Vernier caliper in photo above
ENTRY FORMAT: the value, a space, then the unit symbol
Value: 11.0 mm
